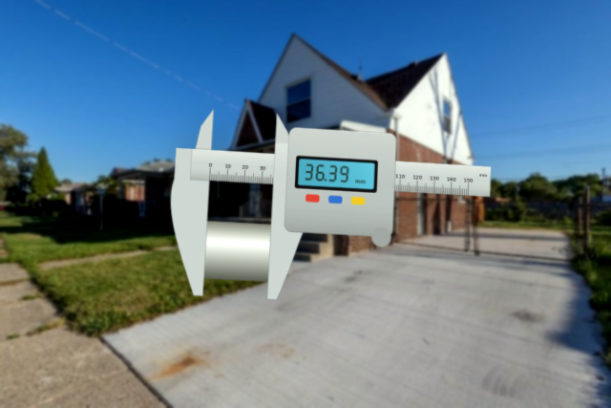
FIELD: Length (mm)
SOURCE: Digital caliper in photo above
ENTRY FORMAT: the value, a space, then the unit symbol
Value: 36.39 mm
